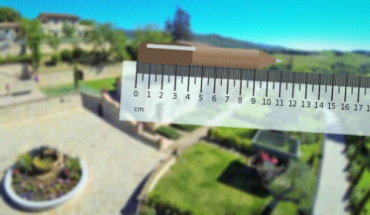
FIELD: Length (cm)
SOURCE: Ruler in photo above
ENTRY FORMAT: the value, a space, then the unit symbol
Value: 11 cm
